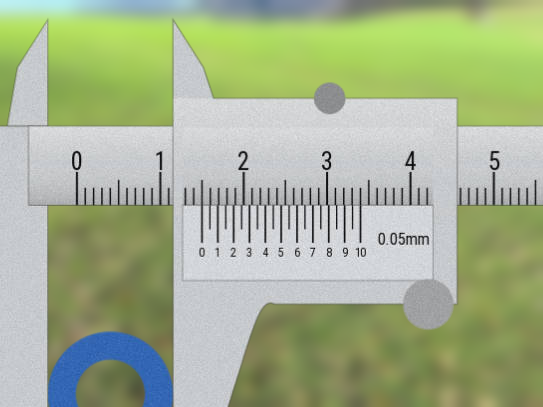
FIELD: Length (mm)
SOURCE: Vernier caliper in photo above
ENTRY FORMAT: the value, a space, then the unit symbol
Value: 15.0 mm
